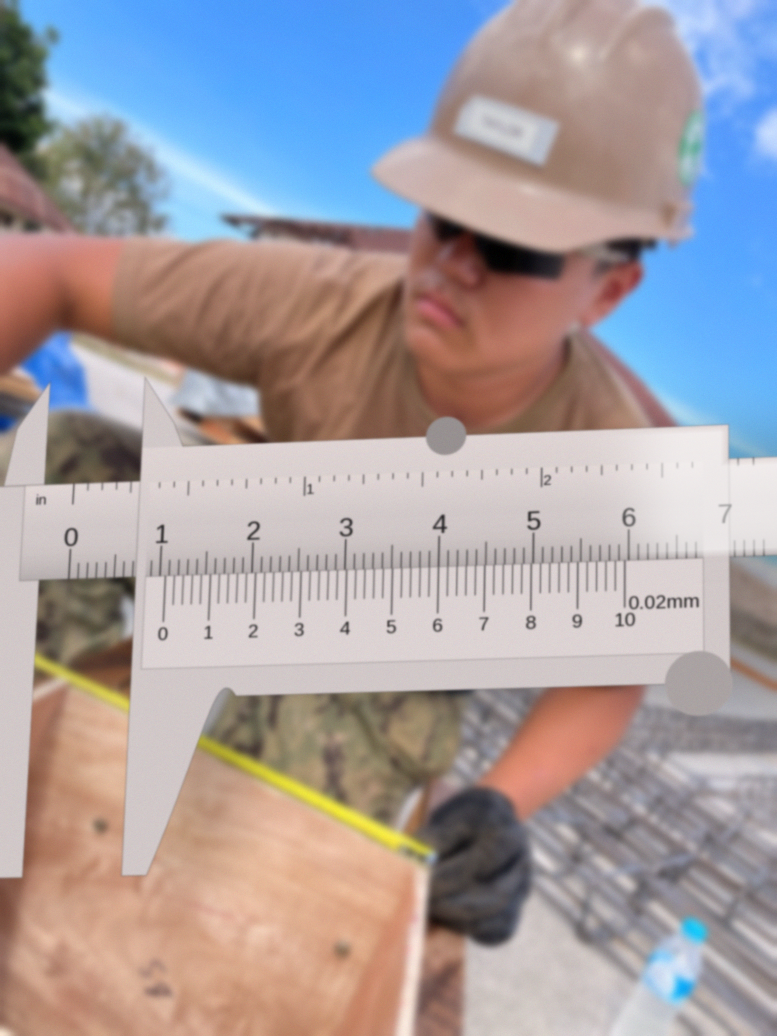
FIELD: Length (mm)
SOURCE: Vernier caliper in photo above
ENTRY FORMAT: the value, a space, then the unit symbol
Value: 10.6 mm
